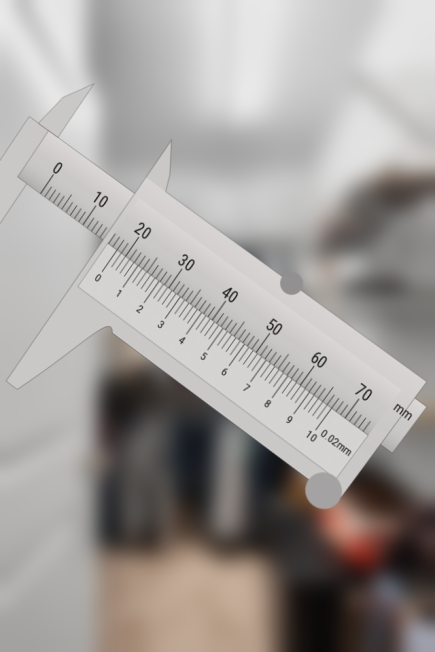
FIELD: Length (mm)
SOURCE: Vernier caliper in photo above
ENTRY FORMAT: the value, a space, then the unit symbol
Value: 18.0 mm
